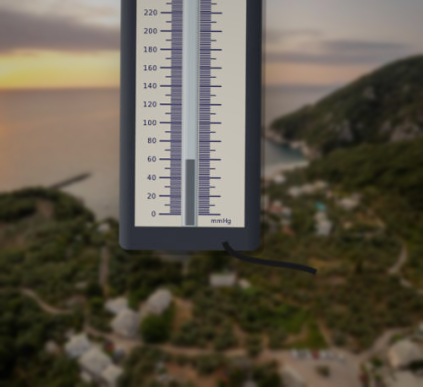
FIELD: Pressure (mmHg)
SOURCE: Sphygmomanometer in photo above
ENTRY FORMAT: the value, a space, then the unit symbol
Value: 60 mmHg
